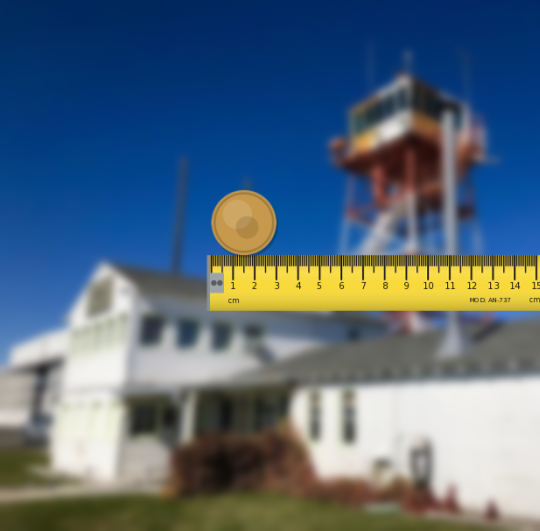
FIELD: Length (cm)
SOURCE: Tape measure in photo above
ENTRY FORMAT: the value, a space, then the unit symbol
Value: 3 cm
